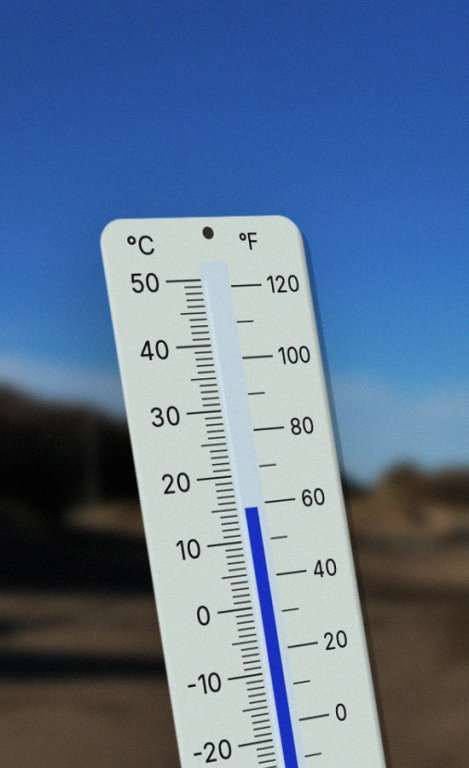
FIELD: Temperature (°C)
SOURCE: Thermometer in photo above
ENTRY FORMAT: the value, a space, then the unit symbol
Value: 15 °C
